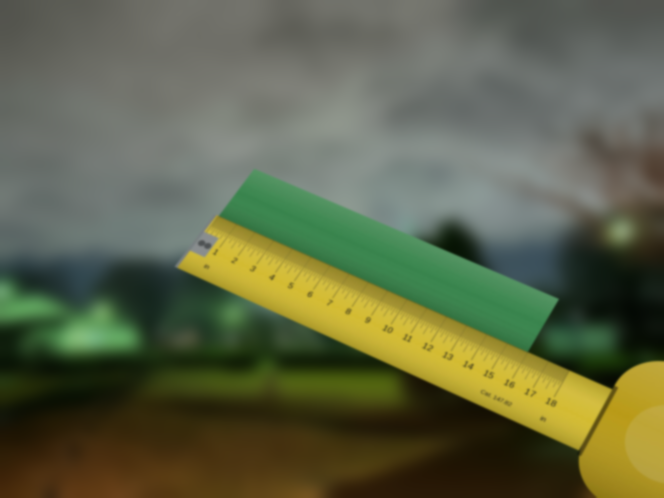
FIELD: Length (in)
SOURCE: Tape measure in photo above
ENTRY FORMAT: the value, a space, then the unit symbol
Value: 16 in
